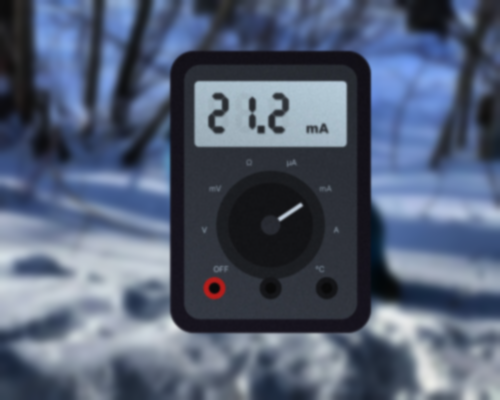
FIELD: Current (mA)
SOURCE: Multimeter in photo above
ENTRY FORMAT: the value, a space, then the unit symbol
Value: 21.2 mA
